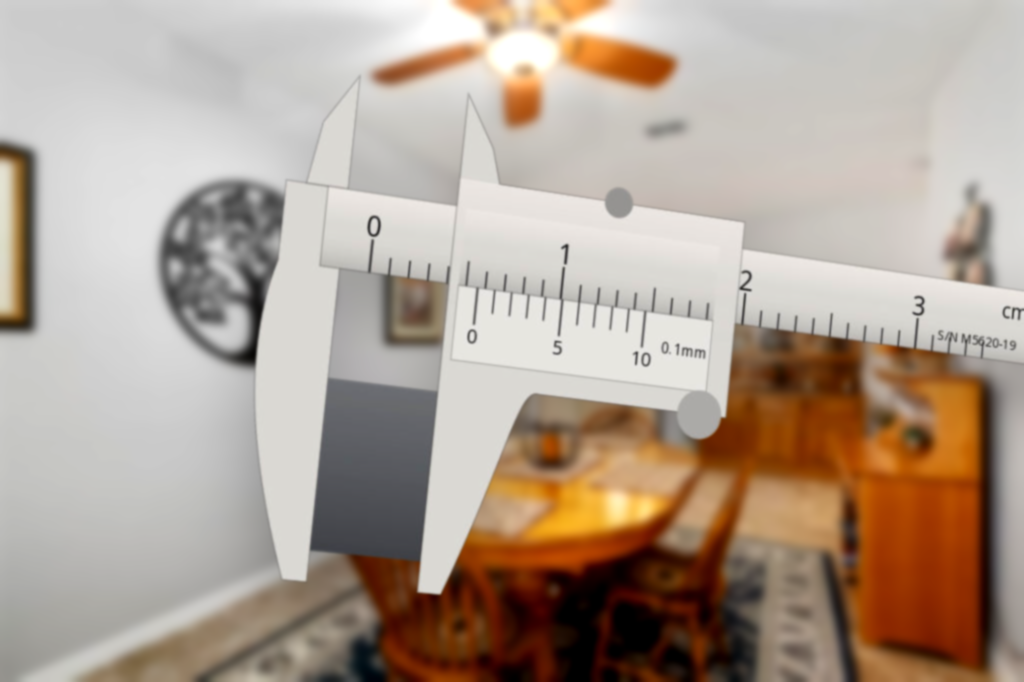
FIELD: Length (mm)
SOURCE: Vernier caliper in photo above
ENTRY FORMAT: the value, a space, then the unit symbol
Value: 5.6 mm
